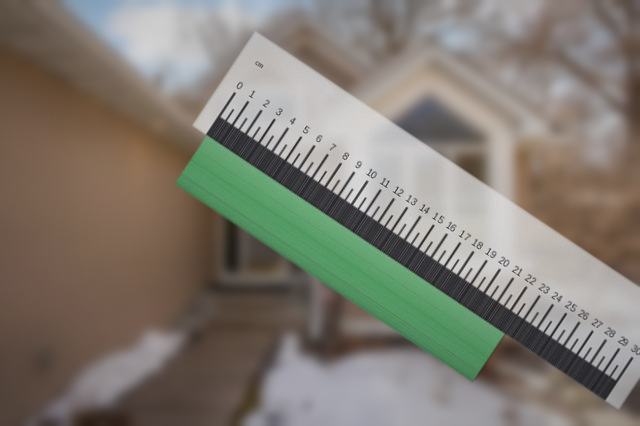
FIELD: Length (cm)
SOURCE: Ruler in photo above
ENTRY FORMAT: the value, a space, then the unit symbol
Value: 22.5 cm
